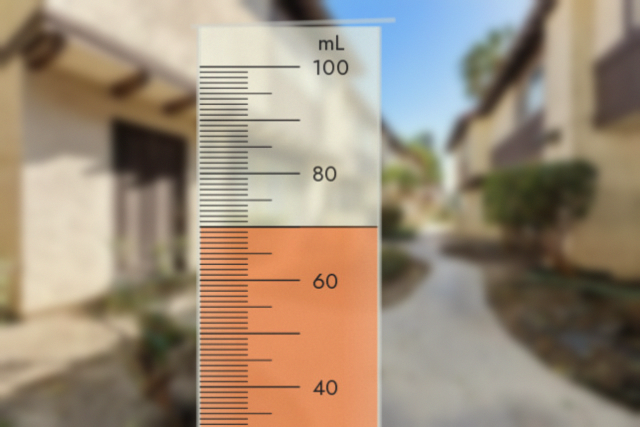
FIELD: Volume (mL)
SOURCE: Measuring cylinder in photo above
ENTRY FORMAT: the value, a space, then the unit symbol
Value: 70 mL
